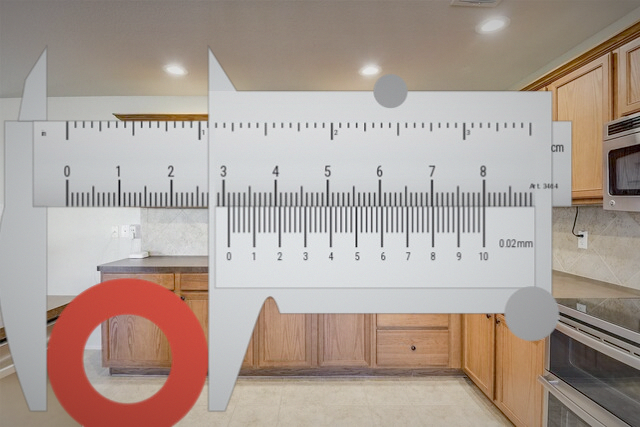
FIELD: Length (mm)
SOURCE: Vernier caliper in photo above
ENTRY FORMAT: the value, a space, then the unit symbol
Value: 31.0 mm
